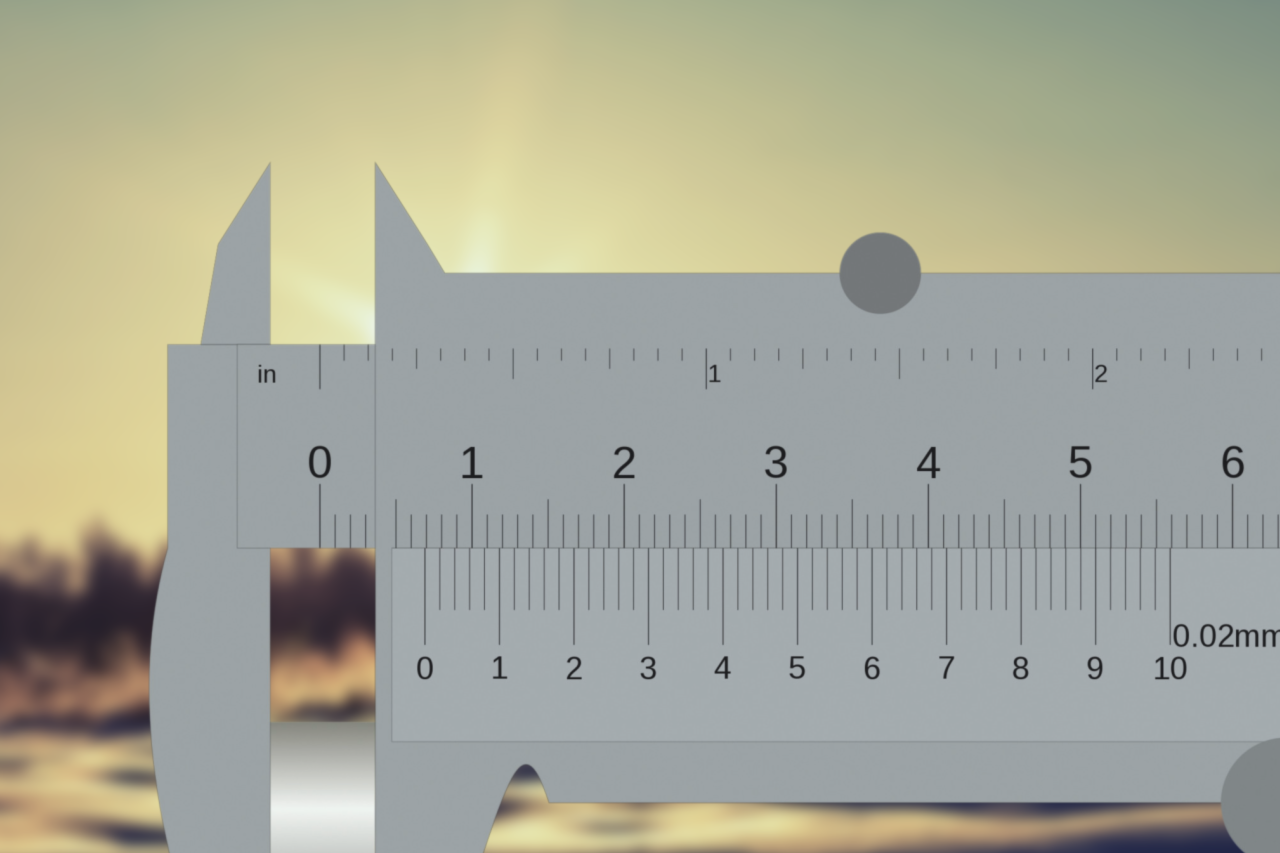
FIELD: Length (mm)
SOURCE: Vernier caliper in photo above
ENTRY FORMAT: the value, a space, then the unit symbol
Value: 6.9 mm
